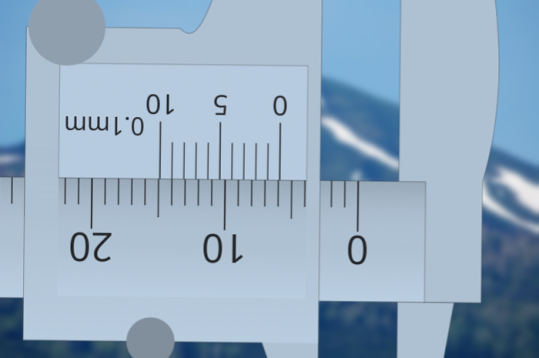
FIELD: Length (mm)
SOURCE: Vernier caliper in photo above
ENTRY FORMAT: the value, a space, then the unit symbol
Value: 5.9 mm
